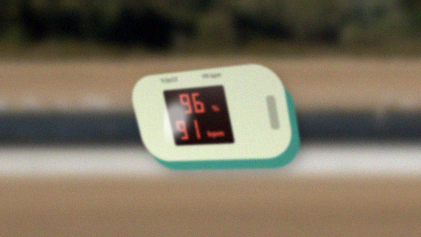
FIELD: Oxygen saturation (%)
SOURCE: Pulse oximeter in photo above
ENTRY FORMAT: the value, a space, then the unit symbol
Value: 96 %
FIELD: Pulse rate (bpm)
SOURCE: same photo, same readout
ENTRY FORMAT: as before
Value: 91 bpm
